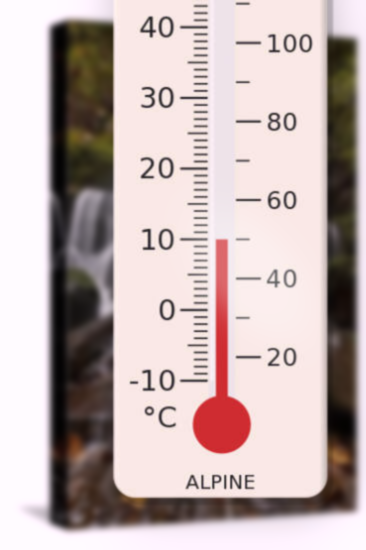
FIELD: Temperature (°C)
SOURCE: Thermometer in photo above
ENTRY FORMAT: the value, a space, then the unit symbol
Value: 10 °C
